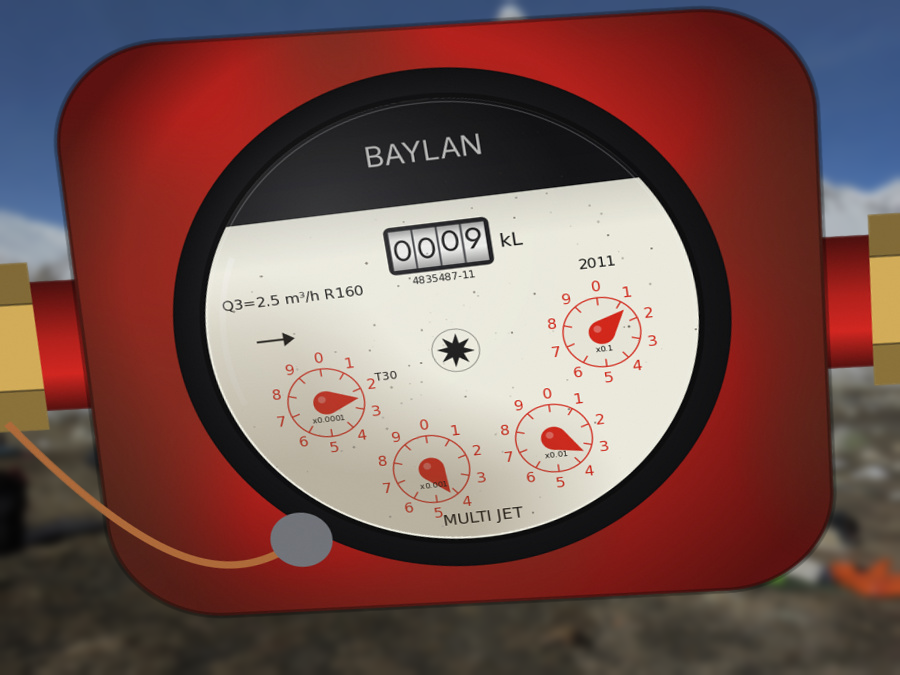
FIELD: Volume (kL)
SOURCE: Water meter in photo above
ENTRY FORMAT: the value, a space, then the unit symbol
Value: 9.1342 kL
